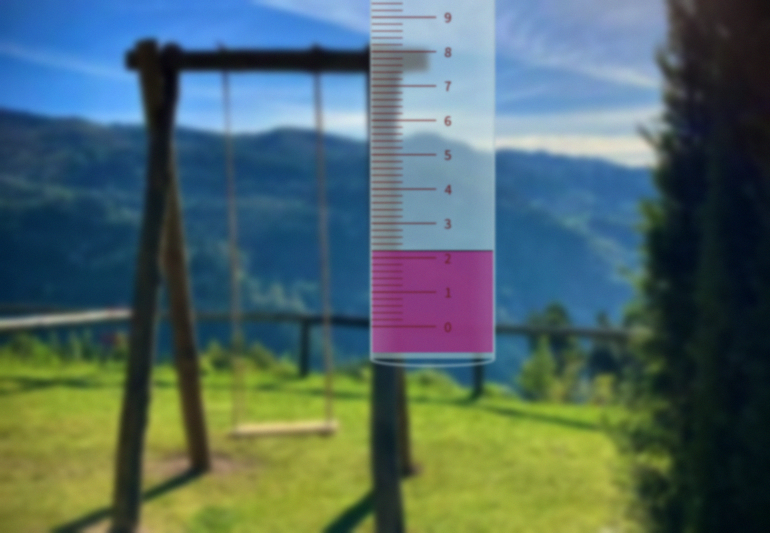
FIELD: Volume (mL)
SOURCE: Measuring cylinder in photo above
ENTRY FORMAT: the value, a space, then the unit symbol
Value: 2.2 mL
